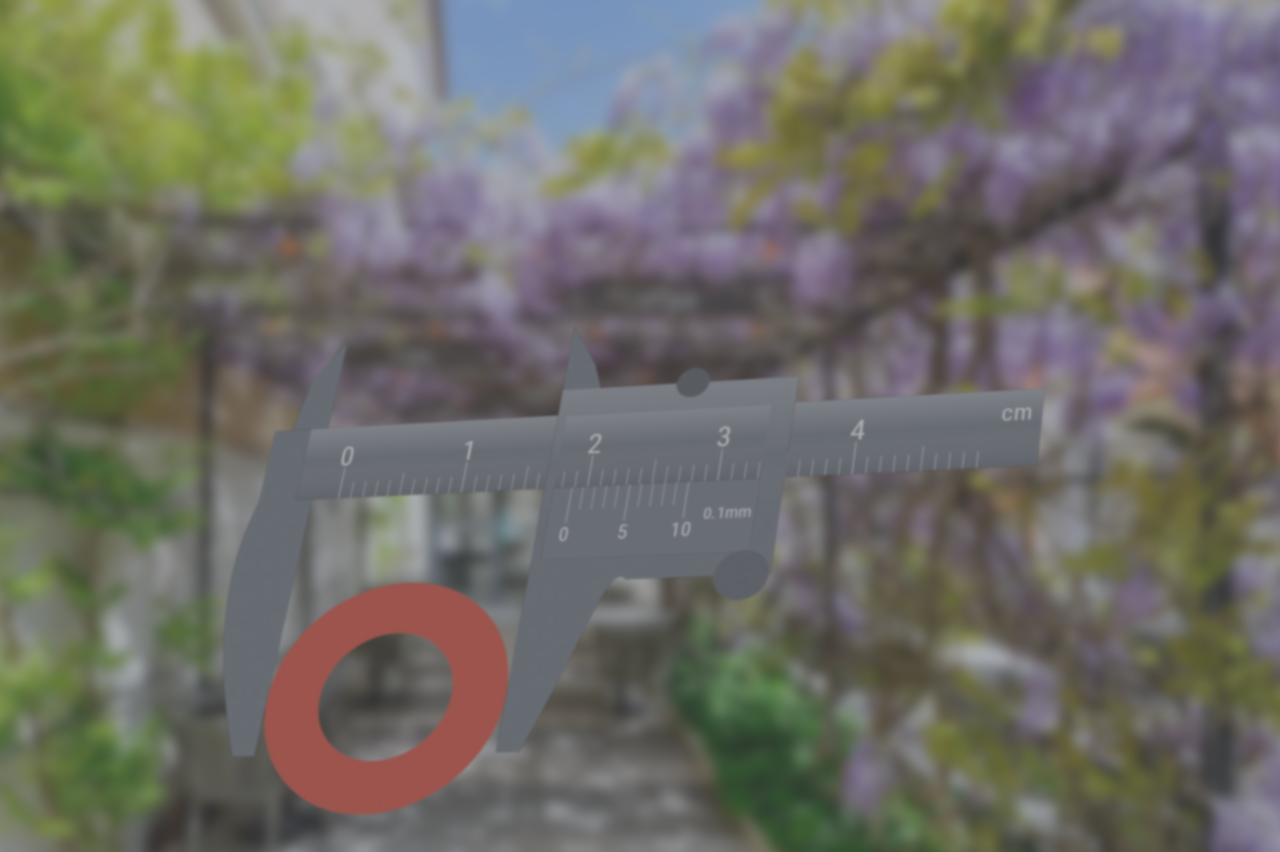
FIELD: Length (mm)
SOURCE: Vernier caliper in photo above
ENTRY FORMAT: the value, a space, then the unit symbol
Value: 18.8 mm
